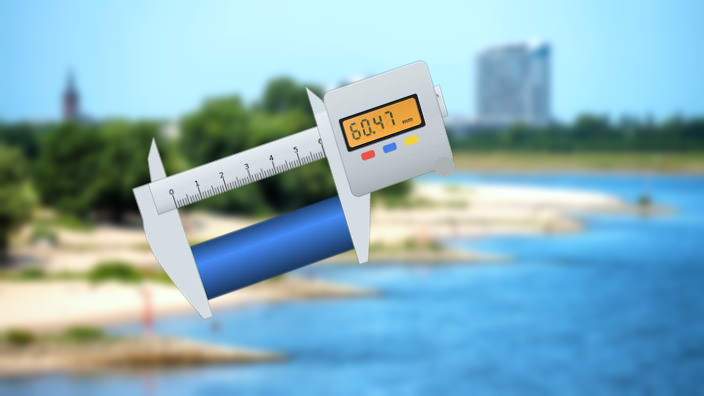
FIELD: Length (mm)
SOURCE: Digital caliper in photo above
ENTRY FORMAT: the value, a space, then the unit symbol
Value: 60.47 mm
